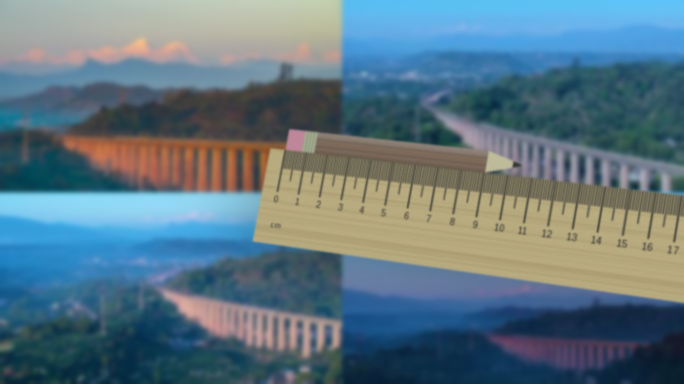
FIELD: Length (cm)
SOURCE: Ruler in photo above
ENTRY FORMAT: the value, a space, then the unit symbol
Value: 10.5 cm
